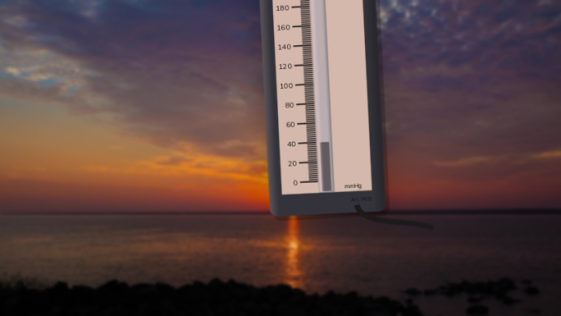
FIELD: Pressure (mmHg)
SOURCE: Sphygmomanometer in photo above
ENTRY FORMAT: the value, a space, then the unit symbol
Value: 40 mmHg
